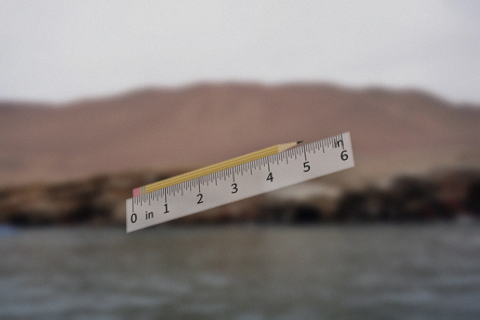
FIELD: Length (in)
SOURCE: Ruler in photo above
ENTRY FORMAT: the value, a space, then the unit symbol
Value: 5 in
